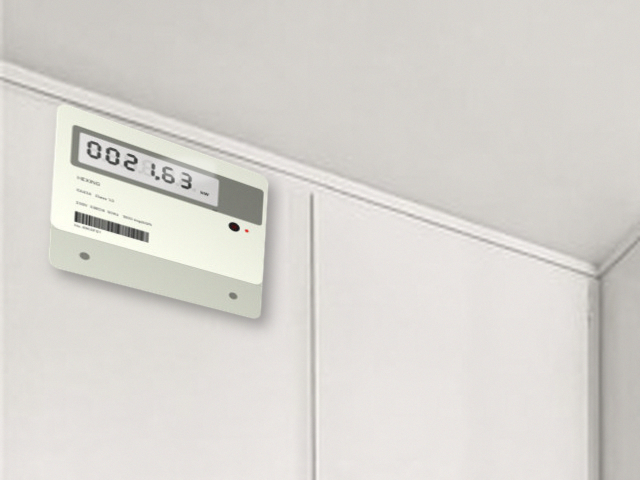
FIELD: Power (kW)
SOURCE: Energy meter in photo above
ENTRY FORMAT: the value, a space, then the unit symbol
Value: 21.63 kW
